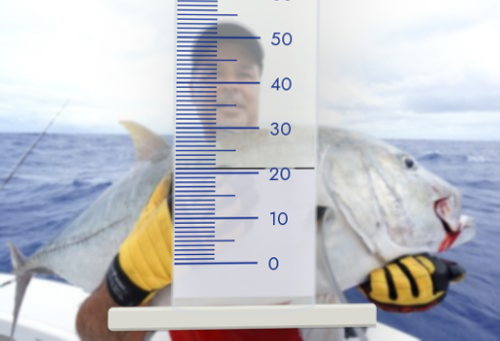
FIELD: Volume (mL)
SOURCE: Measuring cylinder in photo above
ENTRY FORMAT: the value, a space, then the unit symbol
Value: 21 mL
